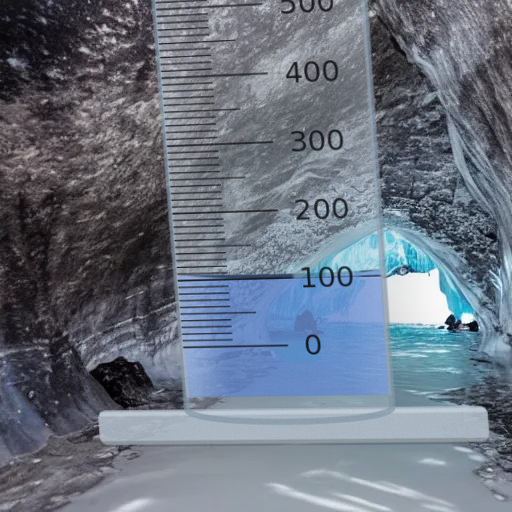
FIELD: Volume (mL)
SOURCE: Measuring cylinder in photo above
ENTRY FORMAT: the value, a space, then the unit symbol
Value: 100 mL
